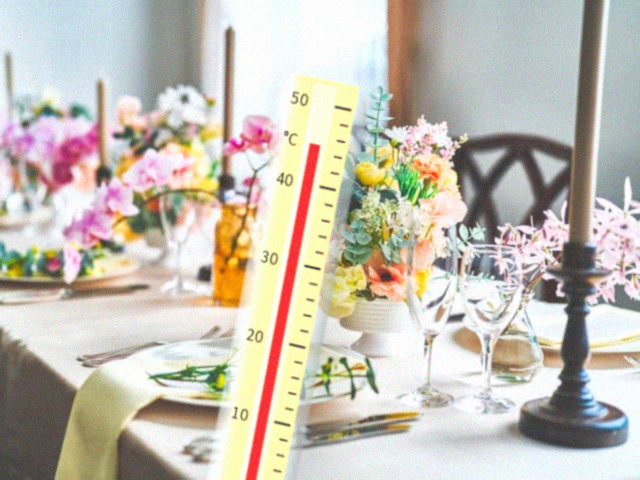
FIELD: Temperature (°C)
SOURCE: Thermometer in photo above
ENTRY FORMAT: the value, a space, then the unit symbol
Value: 45 °C
